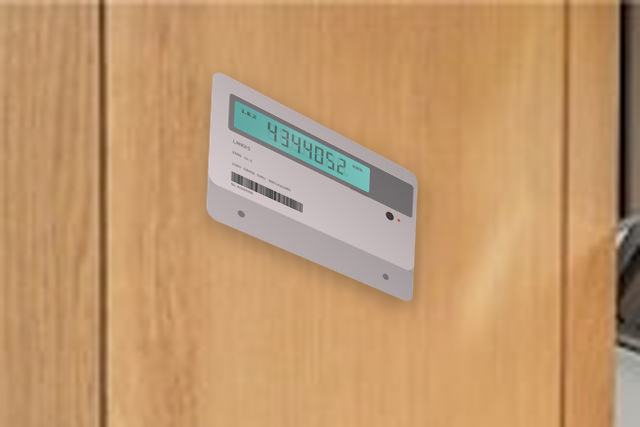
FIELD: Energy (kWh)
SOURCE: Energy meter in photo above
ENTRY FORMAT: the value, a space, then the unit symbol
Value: 4344052 kWh
